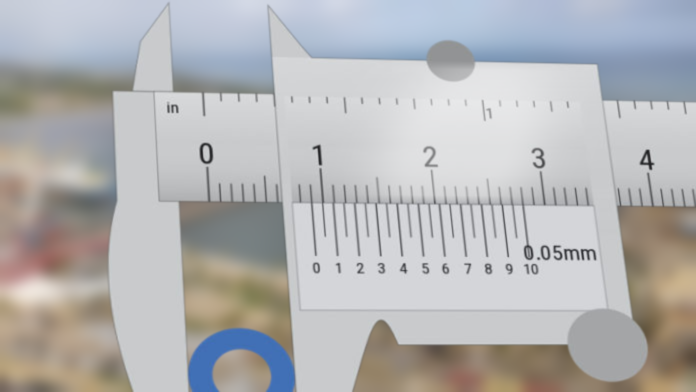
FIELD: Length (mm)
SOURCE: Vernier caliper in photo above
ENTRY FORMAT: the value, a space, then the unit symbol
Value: 9.0 mm
